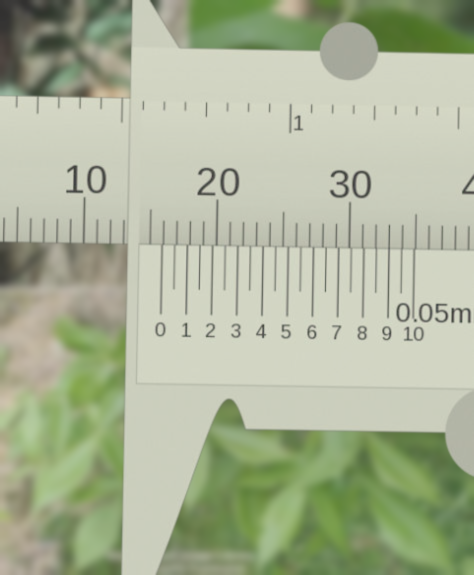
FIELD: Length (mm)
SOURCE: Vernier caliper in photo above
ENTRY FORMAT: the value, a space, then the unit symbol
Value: 15.9 mm
